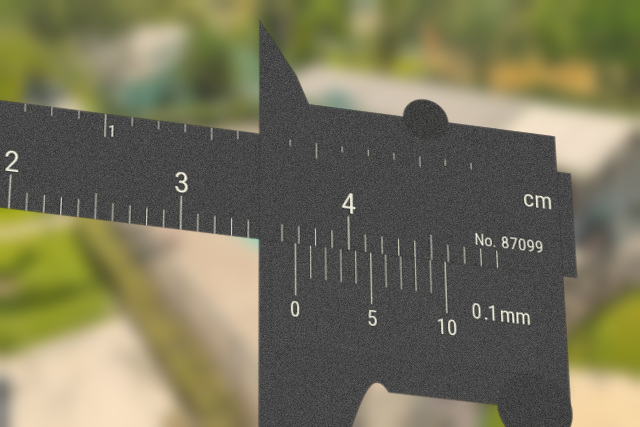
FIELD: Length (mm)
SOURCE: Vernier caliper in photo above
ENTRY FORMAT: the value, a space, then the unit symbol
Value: 36.8 mm
